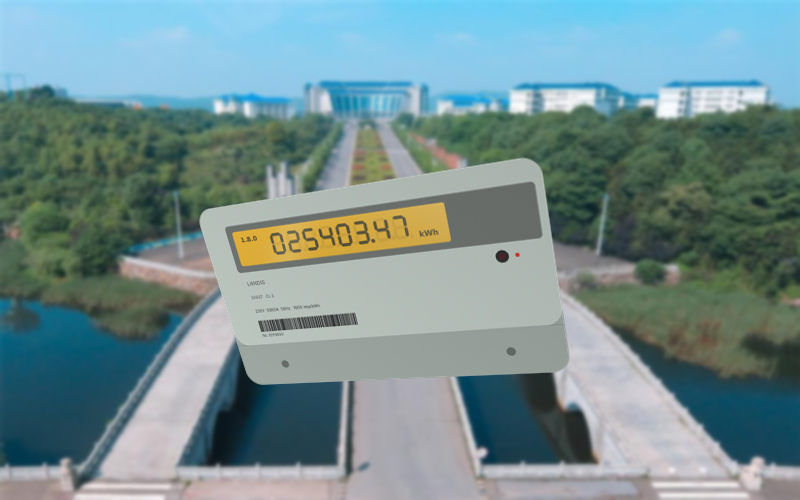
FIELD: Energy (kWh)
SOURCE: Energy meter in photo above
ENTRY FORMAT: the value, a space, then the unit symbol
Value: 25403.47 kWh
